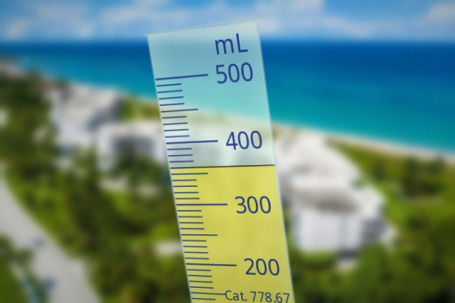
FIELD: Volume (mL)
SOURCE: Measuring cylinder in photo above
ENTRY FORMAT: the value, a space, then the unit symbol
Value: 360 mL
